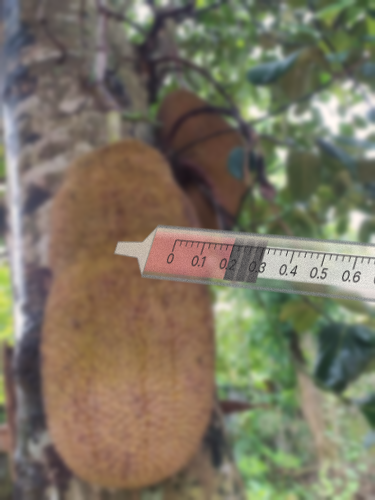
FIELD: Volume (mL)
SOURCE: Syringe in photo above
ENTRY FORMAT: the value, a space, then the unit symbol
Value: 0.2 mL
